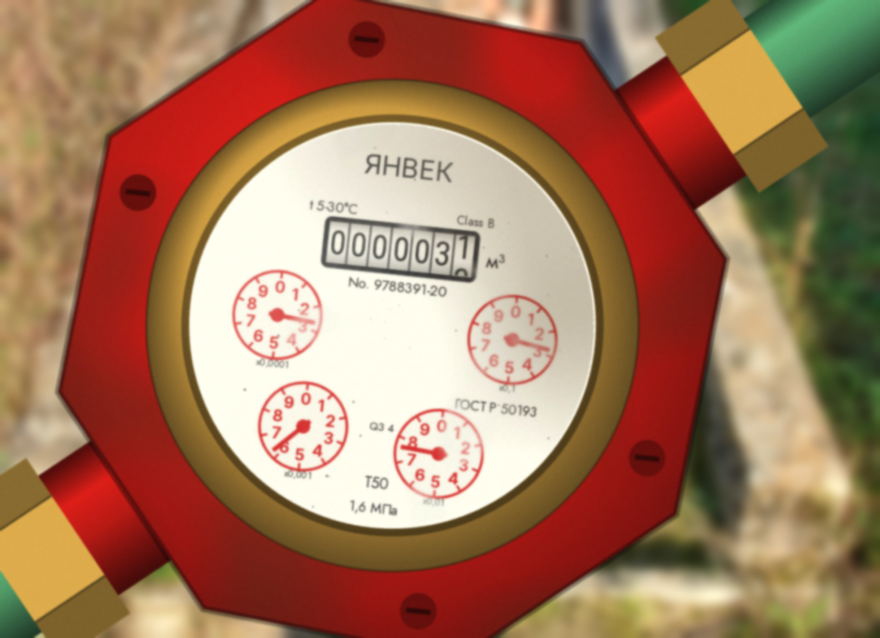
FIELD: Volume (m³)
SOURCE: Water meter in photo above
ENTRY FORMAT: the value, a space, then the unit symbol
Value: 31.2762 m³
